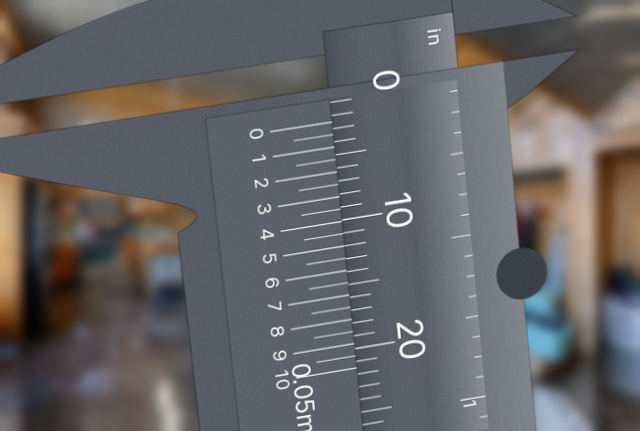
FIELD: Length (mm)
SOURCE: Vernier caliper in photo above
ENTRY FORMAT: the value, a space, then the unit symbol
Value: 2.5 mm
